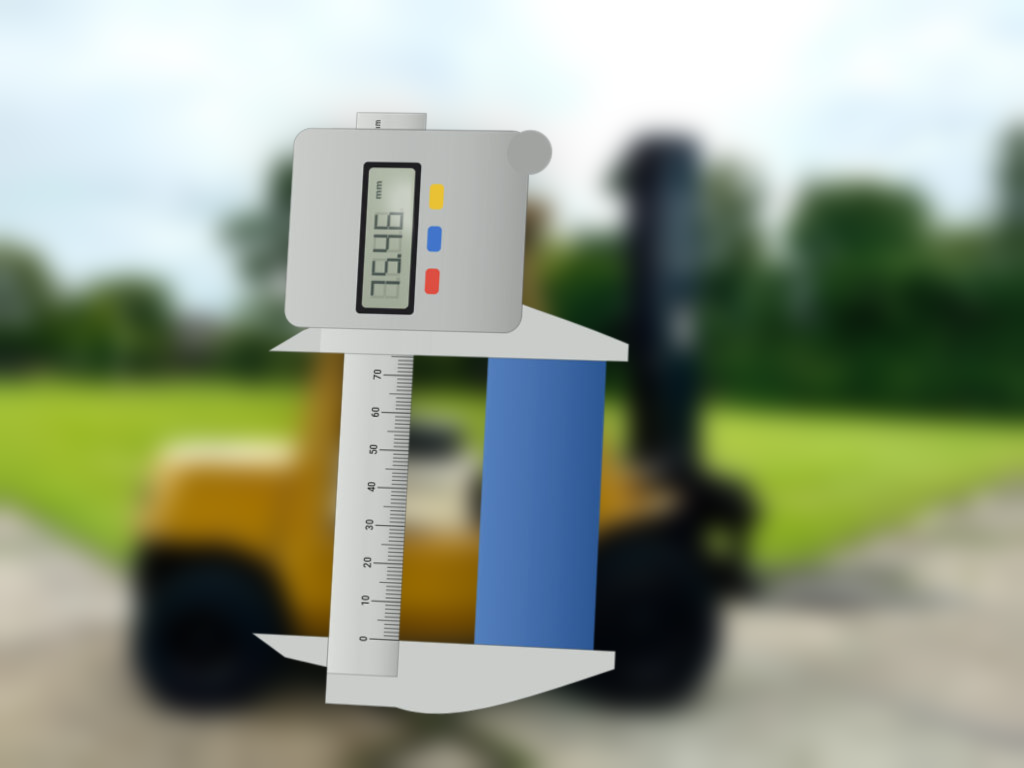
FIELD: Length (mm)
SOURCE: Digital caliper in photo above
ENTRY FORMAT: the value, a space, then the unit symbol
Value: 75.46 mm
